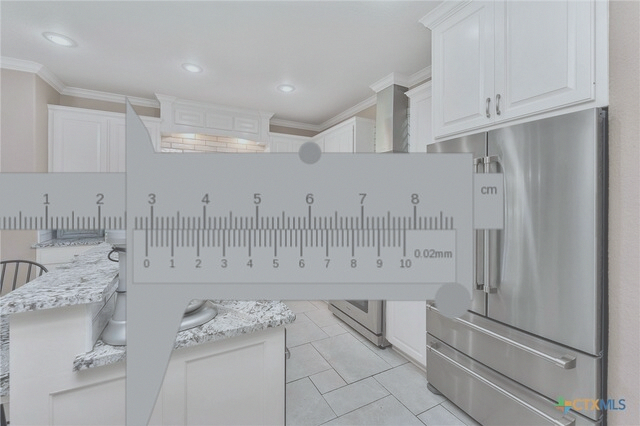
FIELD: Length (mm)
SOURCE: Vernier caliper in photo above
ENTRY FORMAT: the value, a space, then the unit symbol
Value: 29.0 mm
